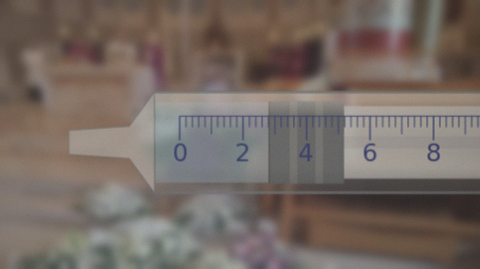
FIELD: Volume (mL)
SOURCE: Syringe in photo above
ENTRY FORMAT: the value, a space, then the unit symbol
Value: 2.8 mL
